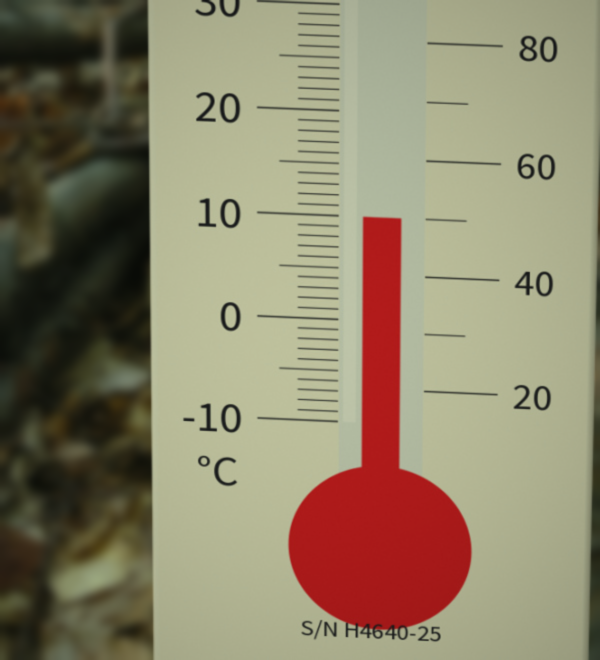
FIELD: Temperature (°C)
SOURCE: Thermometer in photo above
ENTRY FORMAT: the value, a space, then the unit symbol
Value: 10 °C
